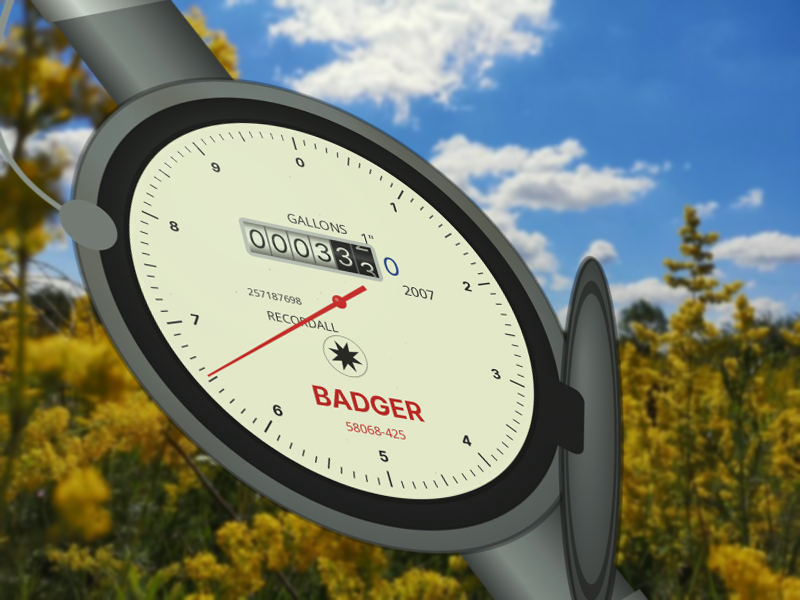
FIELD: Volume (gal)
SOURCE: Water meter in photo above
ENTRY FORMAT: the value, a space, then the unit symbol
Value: 3326.5 gal
